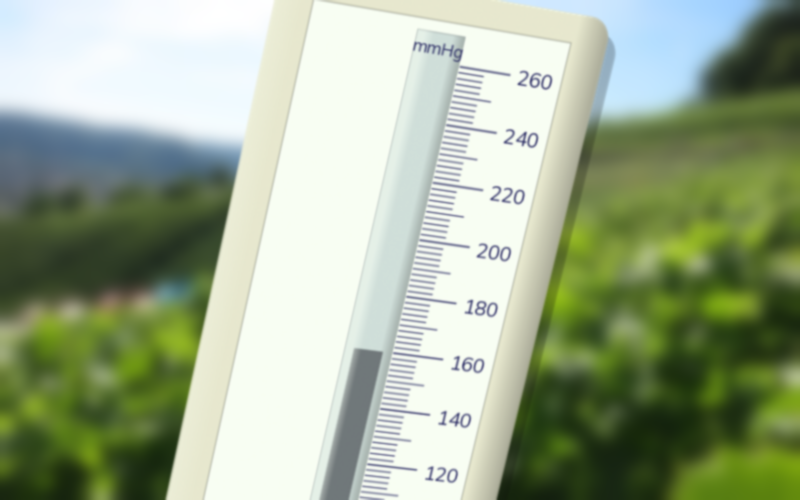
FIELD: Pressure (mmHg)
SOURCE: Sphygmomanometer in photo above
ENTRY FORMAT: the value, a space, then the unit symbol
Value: 160 mmHg
